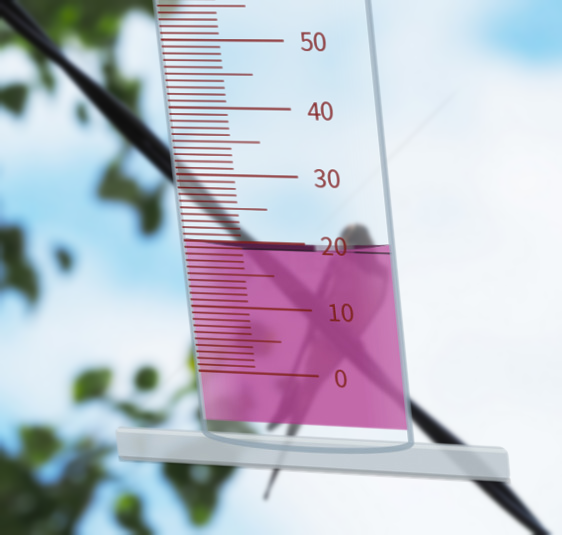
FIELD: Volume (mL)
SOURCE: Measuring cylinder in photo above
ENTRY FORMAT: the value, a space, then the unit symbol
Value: 19 mL
